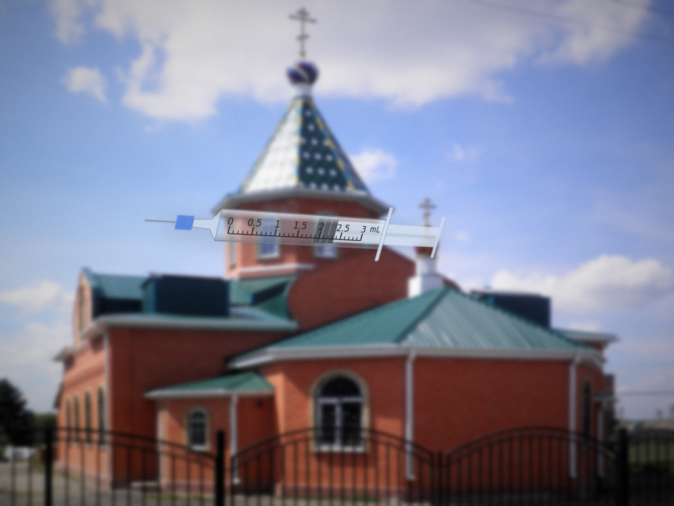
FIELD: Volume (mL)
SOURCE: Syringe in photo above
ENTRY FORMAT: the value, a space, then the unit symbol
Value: 1.9 mL
